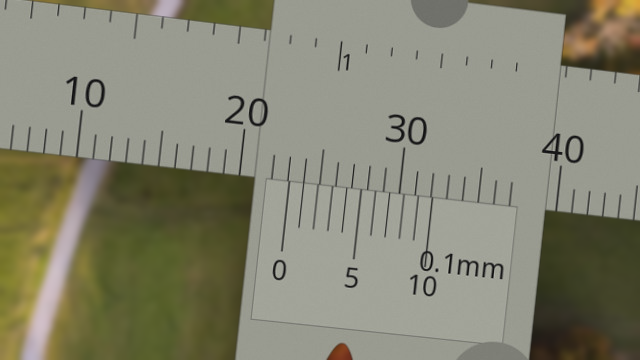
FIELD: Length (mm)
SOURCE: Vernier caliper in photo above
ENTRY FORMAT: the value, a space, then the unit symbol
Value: 23.1 mm
